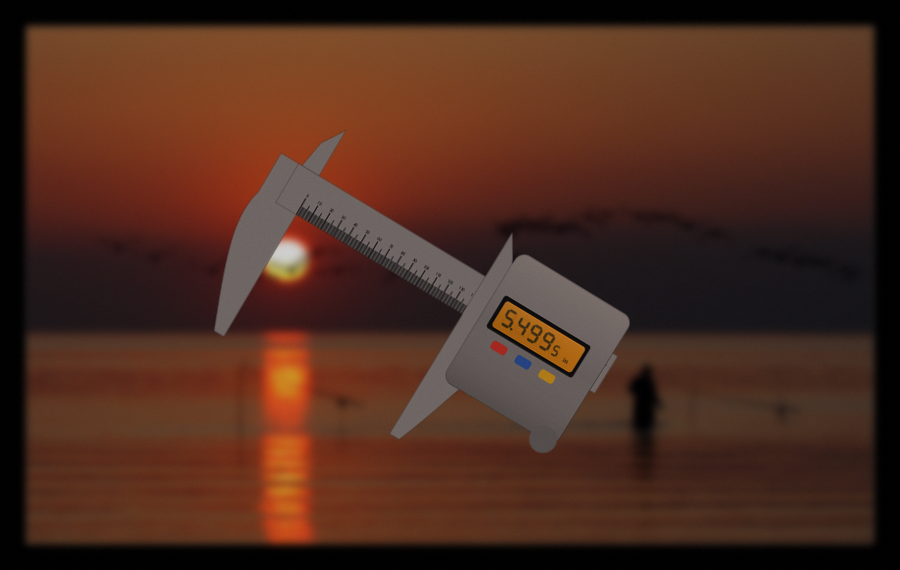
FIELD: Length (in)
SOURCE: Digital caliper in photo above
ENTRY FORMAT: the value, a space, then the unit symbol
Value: 5.4995 in
